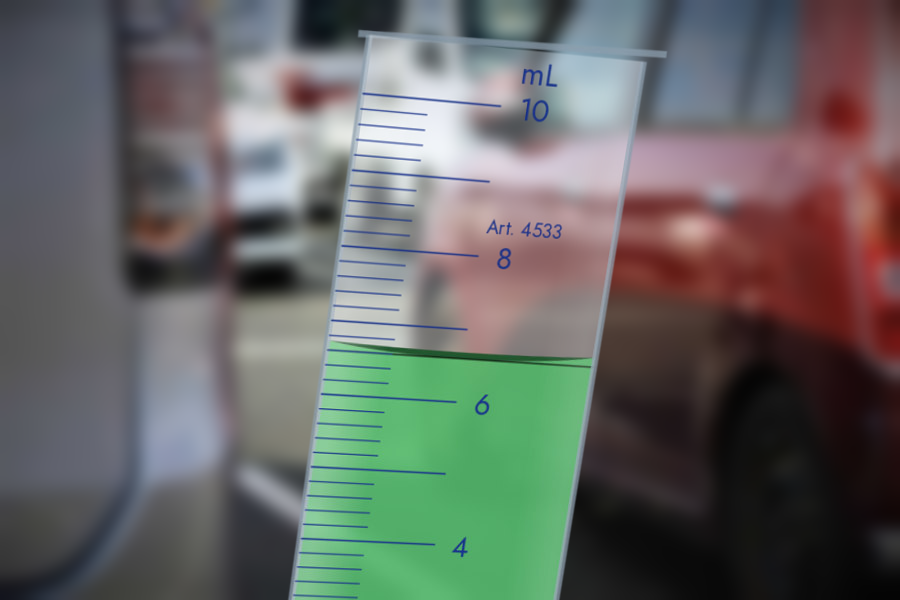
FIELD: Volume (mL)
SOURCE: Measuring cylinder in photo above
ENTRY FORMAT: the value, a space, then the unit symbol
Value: 6.6 mL
